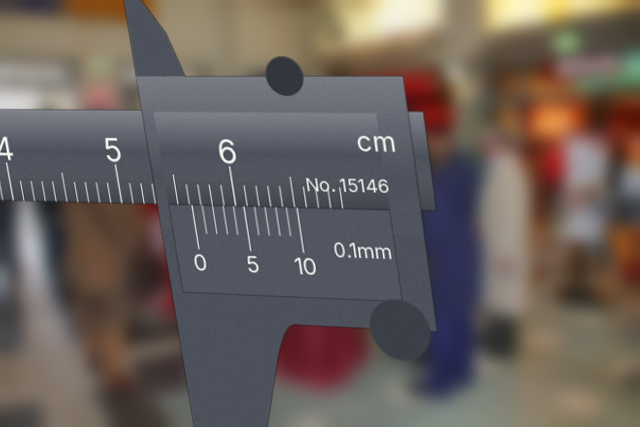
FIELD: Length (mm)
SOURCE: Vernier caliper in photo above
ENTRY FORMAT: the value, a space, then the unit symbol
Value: 56.2 mm
